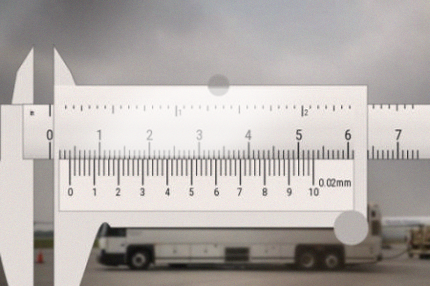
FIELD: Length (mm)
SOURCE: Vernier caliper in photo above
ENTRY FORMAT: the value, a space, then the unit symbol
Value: 4.0 mm
